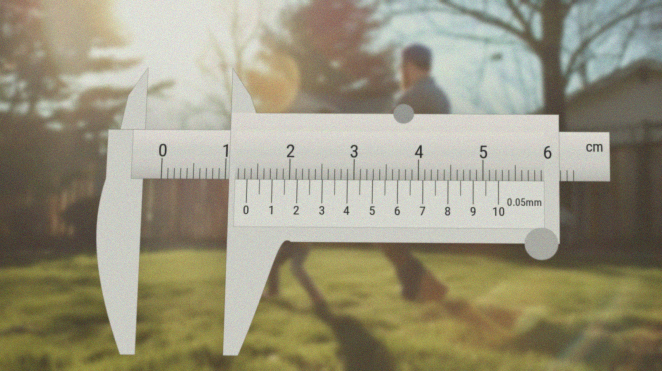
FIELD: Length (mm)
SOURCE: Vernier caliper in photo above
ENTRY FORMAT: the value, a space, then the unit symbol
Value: 13.4 mm
